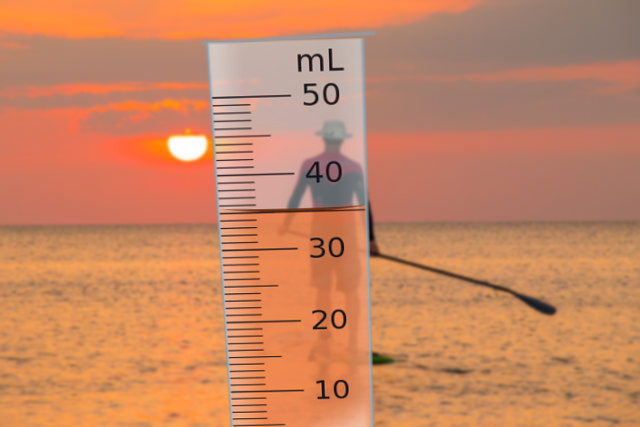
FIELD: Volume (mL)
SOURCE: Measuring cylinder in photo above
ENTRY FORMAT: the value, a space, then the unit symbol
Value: 35 mL
